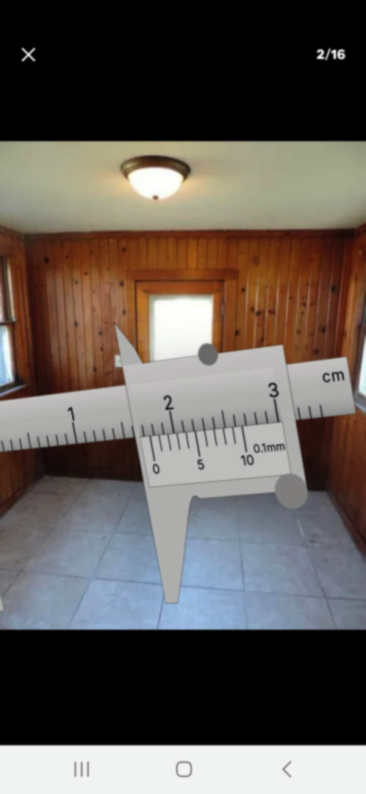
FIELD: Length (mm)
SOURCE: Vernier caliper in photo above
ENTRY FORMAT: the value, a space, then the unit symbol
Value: 17.6 mm
